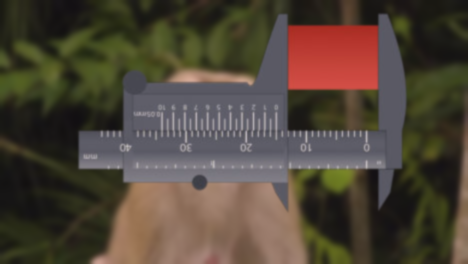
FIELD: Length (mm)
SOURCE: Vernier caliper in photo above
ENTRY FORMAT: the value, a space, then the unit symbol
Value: 15.0 mm
